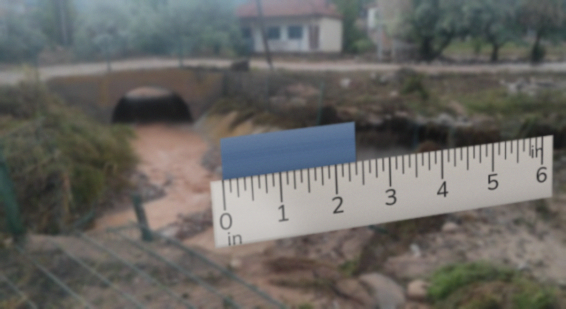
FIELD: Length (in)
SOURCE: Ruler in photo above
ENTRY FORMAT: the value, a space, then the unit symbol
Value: 2.375 in
